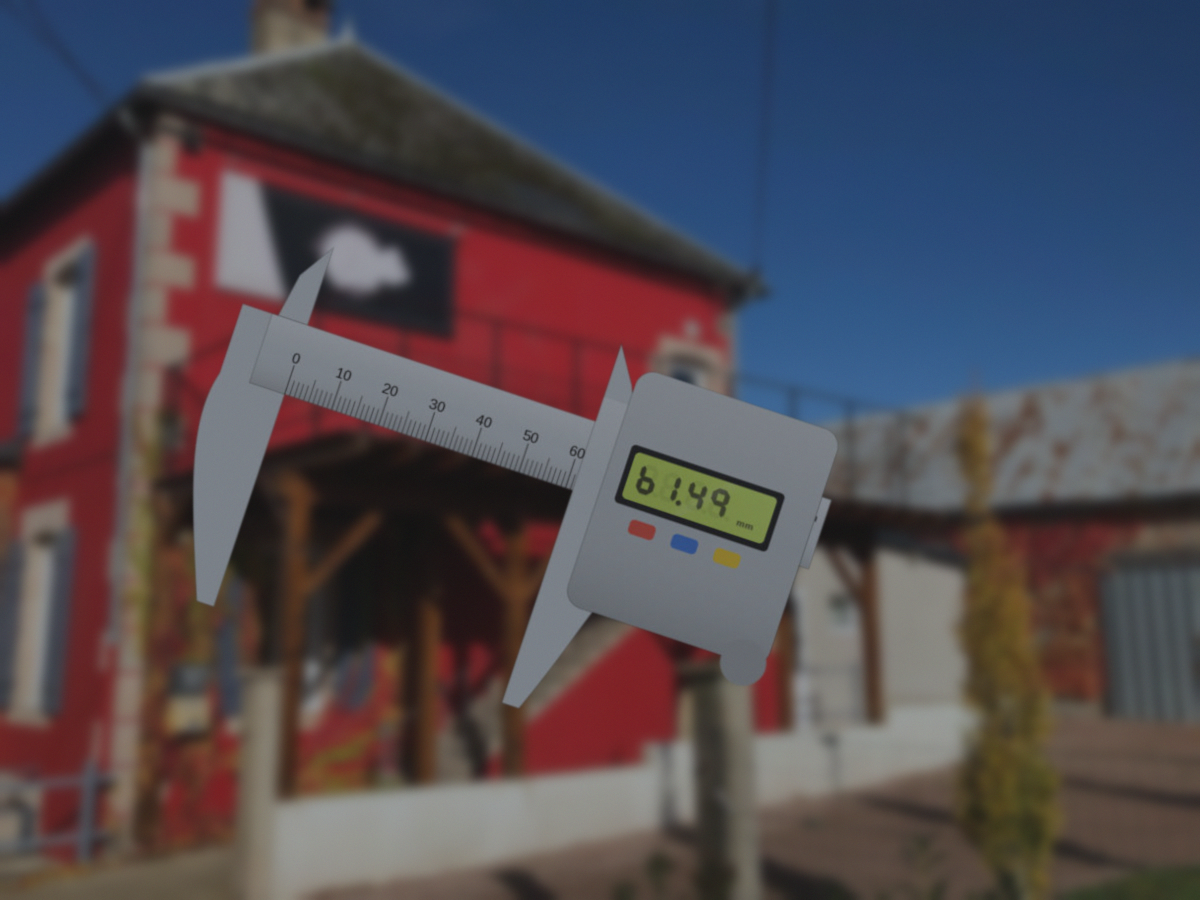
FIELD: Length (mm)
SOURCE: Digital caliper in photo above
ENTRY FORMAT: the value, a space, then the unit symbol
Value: 61.49 mm
